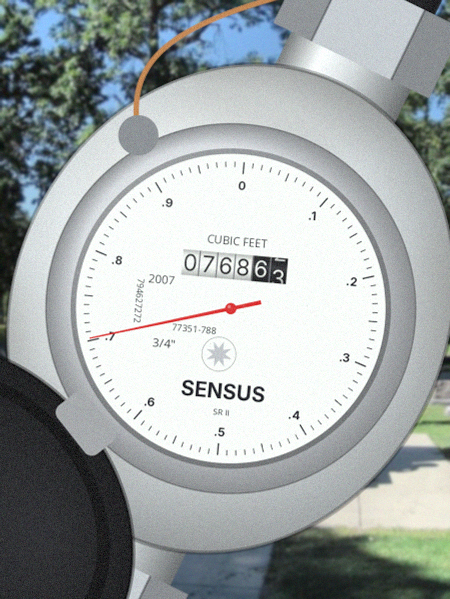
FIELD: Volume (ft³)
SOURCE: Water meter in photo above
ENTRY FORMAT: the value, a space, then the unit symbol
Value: 76862.70 ft³
